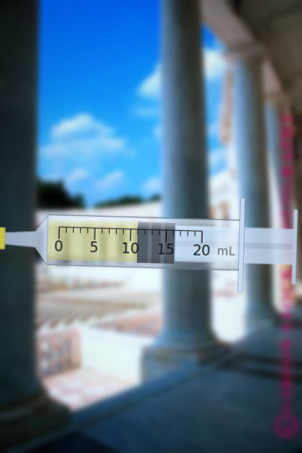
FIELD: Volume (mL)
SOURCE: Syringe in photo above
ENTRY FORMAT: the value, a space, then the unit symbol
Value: 11 mL
